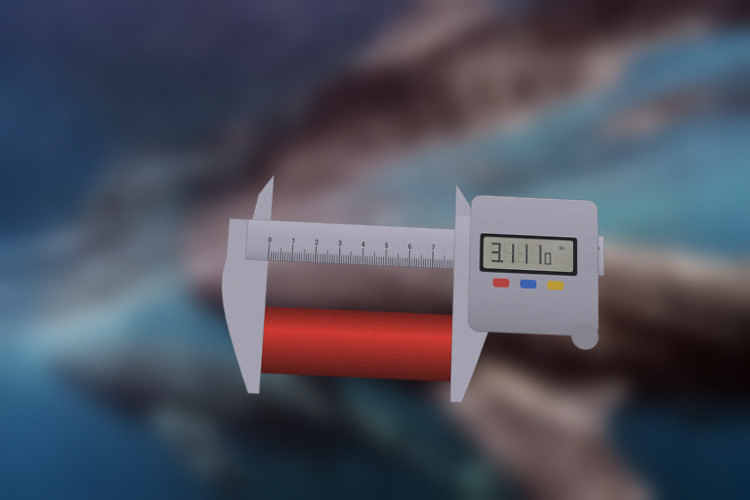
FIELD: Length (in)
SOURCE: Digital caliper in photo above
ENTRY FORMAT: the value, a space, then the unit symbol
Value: 3.1110 in
